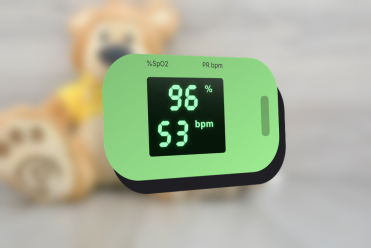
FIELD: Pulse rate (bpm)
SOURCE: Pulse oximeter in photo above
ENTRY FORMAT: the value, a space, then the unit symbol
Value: 53 bpm
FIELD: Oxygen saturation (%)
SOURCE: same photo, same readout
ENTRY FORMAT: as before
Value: 96 %
